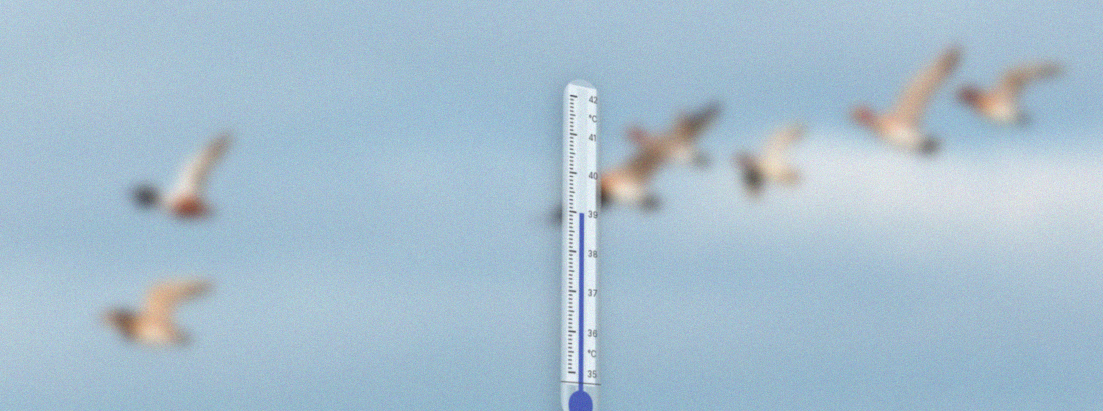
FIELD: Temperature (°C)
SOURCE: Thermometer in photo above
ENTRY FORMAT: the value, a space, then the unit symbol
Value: 39 °C
